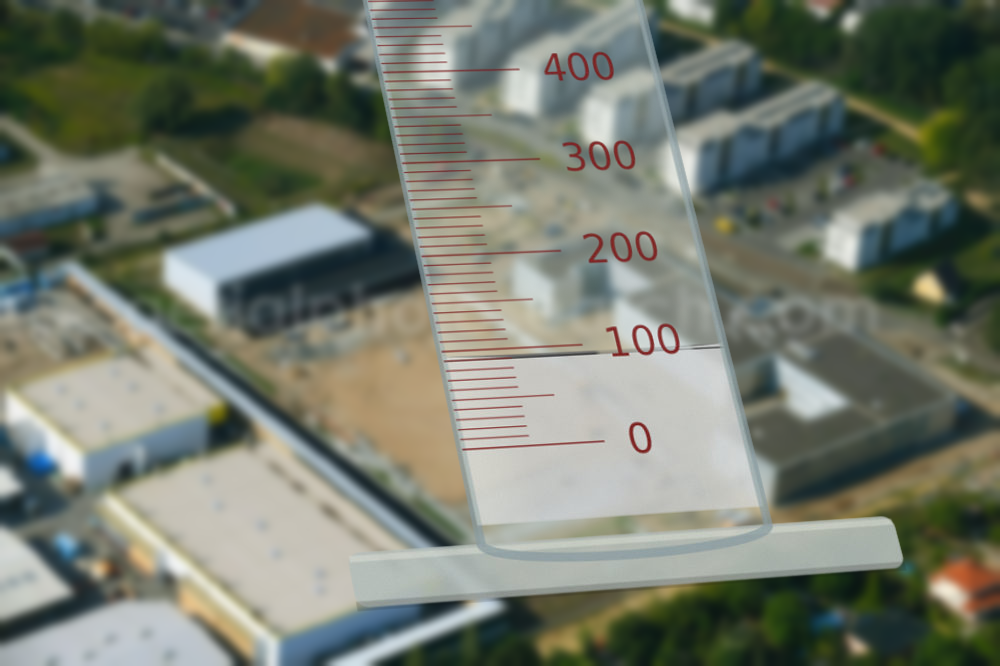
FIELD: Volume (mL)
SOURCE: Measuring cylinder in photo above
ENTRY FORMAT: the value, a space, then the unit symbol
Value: 90 mL
